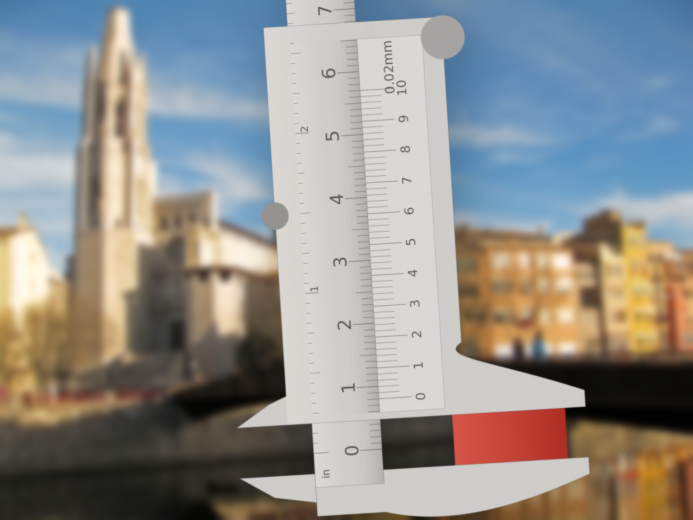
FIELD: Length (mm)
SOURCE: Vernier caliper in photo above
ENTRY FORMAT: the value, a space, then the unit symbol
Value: 8.0 mm
